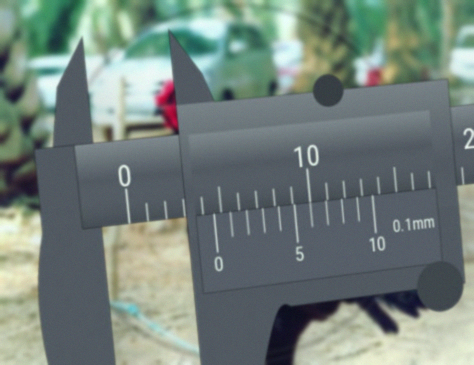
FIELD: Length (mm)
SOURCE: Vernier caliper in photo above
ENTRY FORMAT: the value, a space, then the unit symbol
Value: 4.6 mm
